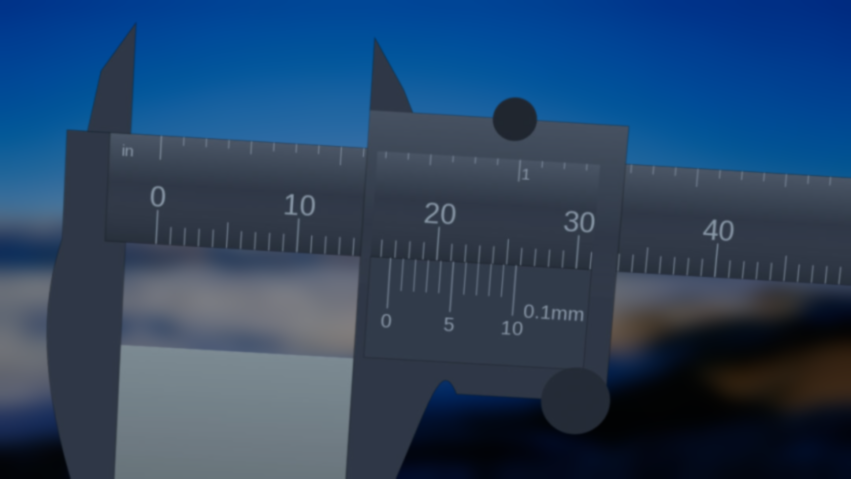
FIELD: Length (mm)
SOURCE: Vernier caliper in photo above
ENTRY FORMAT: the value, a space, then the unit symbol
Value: 16.7 mm
